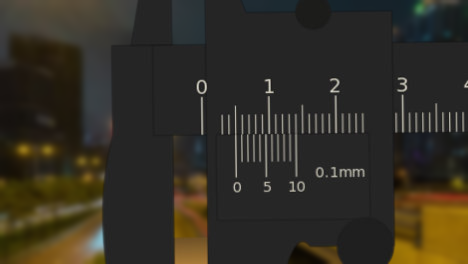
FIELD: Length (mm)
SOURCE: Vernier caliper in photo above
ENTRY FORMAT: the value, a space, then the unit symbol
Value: 5.0 mm
